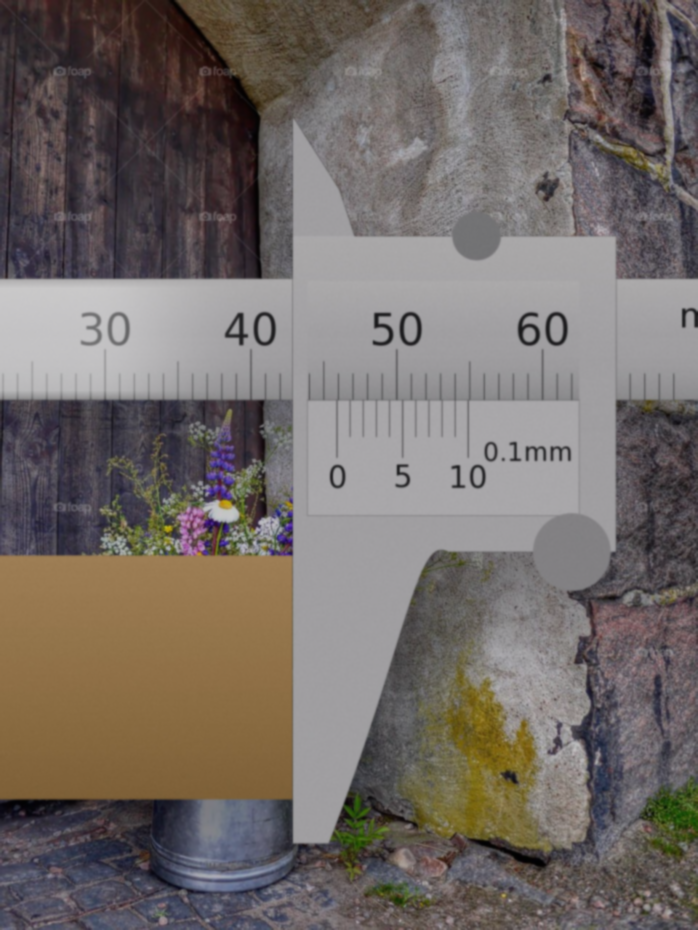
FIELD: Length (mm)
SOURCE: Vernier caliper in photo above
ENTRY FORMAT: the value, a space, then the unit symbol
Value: 45.9 mm
